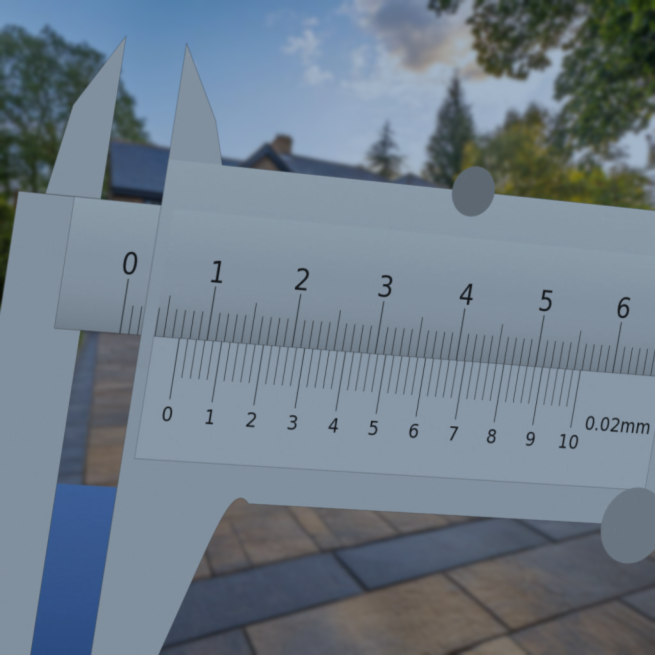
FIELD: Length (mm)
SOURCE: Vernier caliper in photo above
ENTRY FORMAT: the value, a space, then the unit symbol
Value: 6.8 mm
